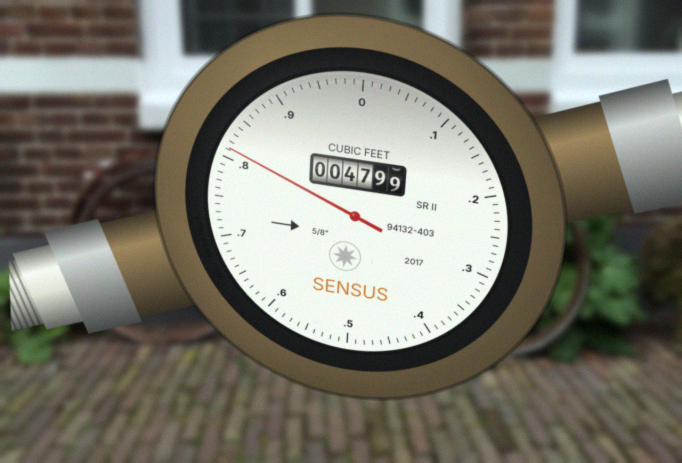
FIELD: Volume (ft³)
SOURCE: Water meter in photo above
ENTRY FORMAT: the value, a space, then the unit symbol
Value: 4798.81 ft³
